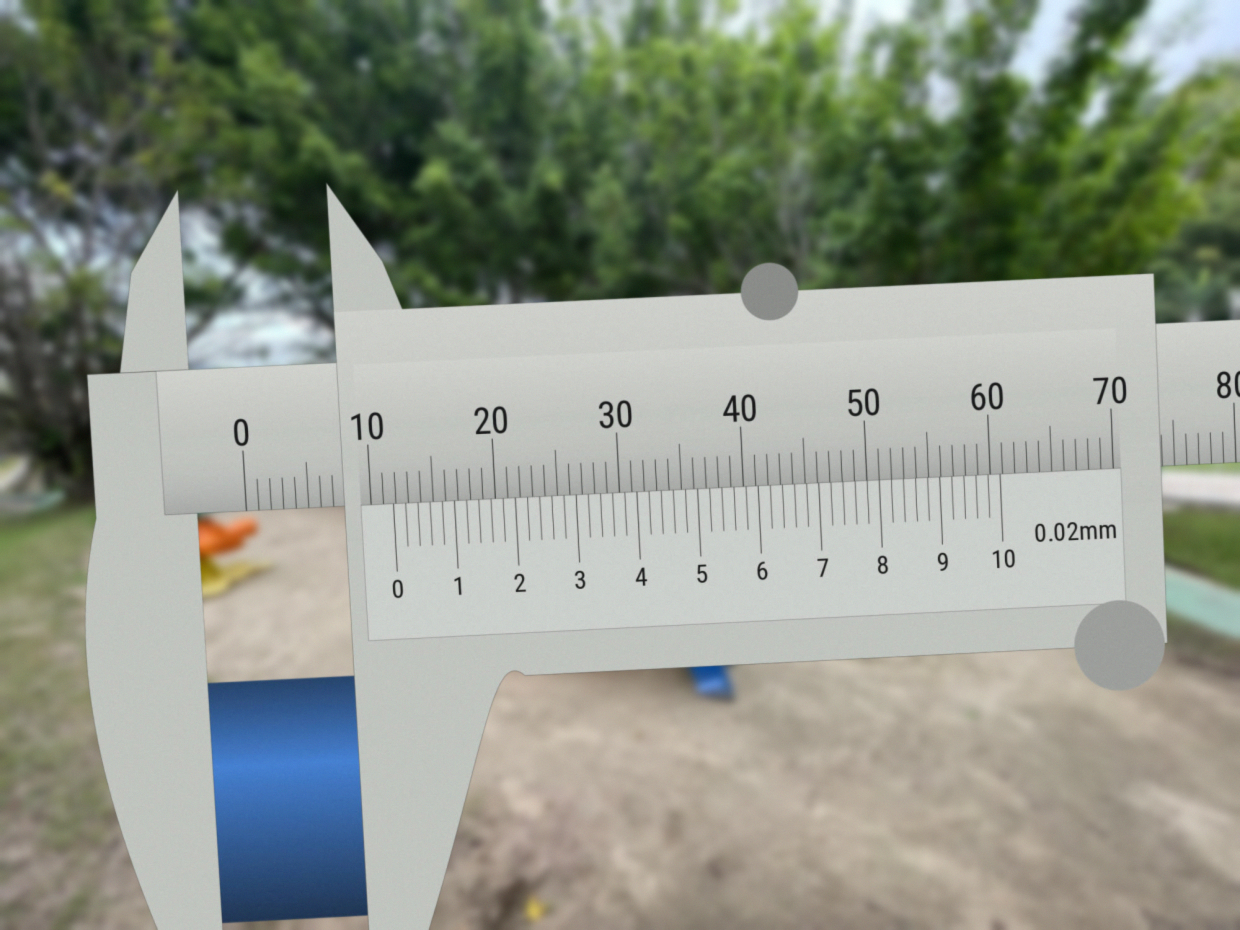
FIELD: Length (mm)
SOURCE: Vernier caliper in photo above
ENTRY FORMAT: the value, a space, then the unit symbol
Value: 11.8 mm
